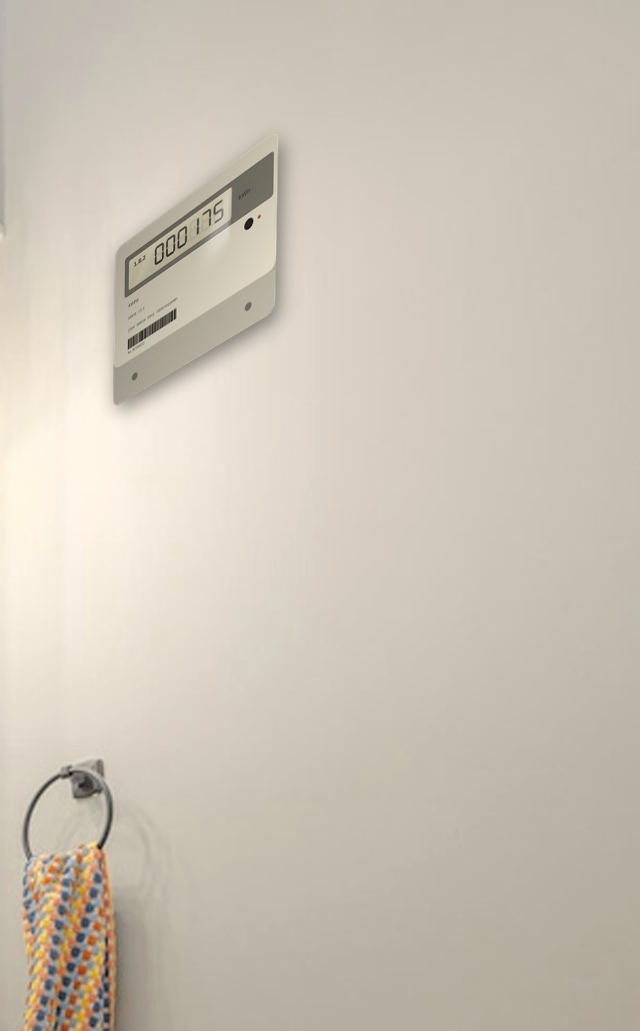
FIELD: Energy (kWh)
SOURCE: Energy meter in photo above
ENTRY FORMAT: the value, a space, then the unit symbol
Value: 175 kWh
